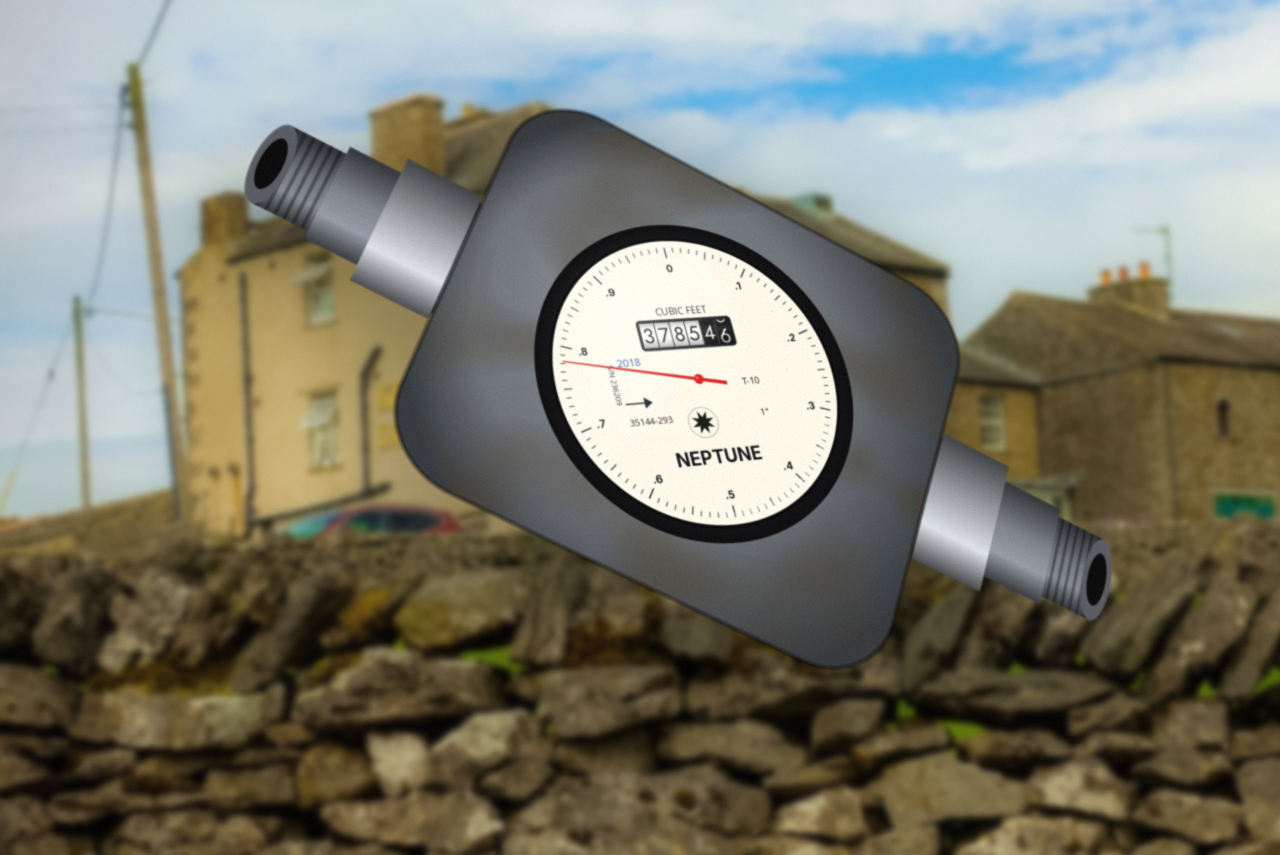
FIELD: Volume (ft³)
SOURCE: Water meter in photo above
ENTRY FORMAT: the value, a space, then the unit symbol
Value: 378545.78 ft³
